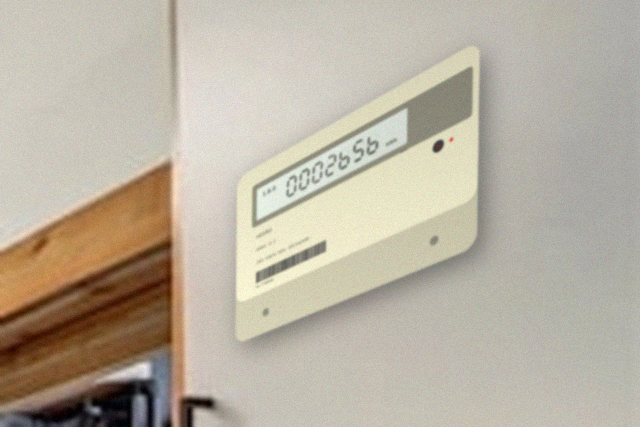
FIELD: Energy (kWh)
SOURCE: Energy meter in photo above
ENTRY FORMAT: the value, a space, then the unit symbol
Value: 2656 kWh
